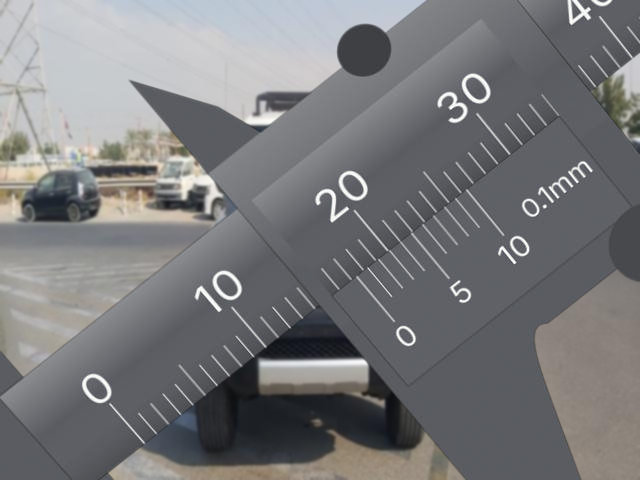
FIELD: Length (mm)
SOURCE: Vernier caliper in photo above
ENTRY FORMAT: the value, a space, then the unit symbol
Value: 17.4 mm
